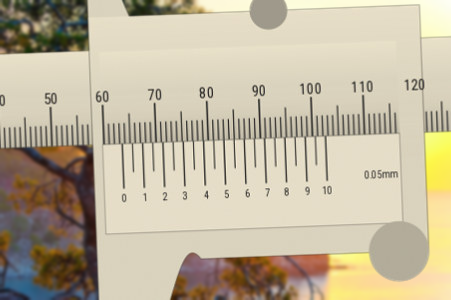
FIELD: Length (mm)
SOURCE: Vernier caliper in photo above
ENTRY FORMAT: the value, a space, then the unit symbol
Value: 63.5 mm
